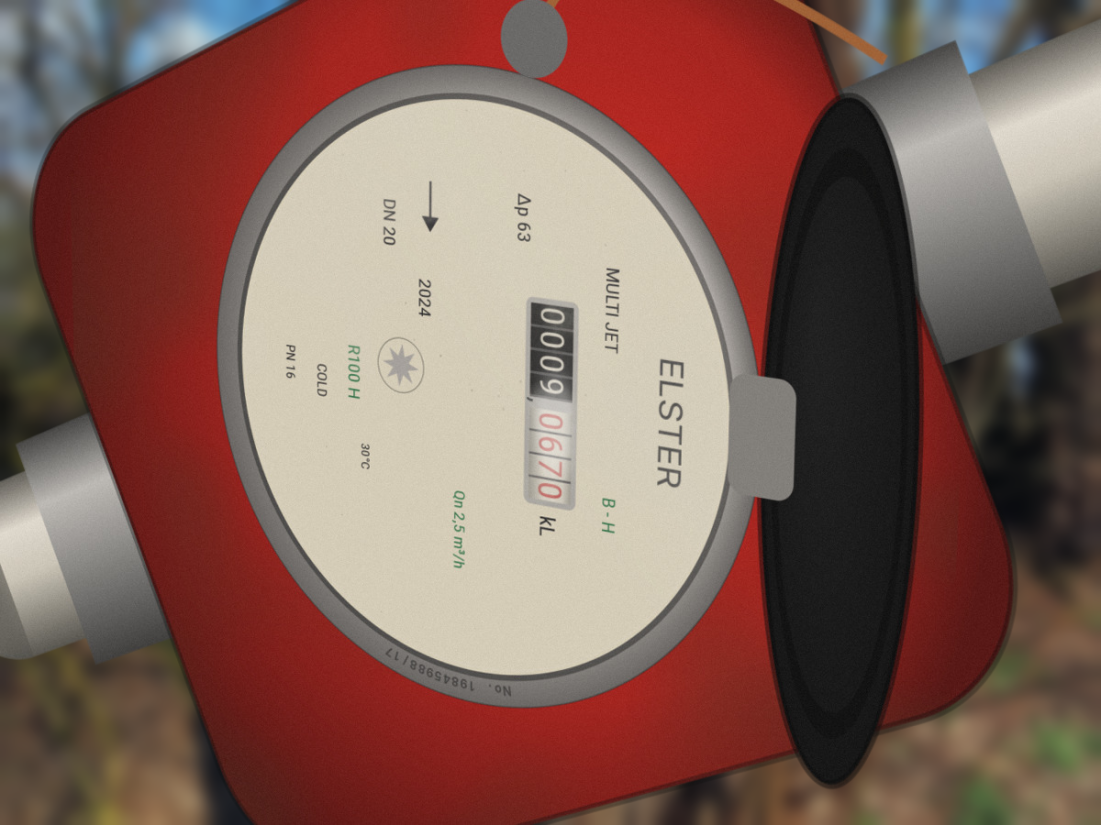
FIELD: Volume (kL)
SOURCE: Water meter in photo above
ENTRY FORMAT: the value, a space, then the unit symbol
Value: 9.0670 kL
